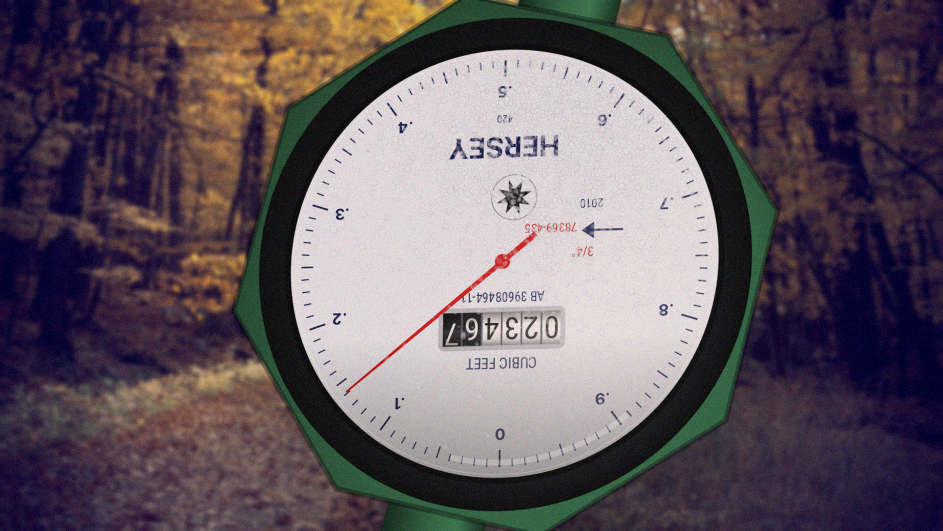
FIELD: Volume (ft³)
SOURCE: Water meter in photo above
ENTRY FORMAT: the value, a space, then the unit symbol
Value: 23467.14 ft³
